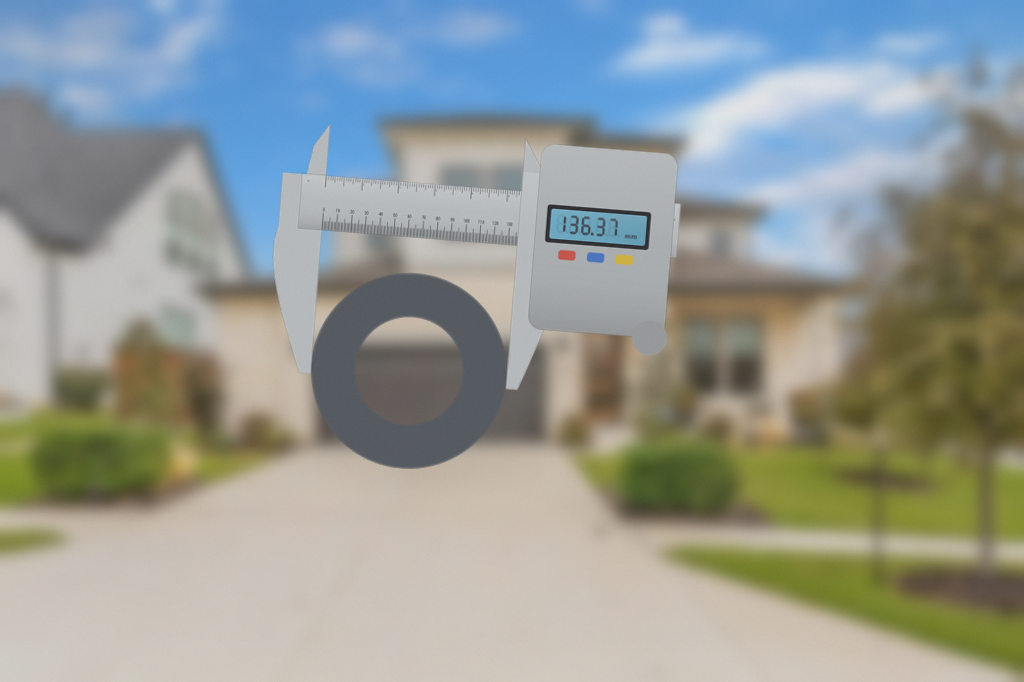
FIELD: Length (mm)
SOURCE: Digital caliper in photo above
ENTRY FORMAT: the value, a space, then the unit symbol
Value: 136.37 mm
